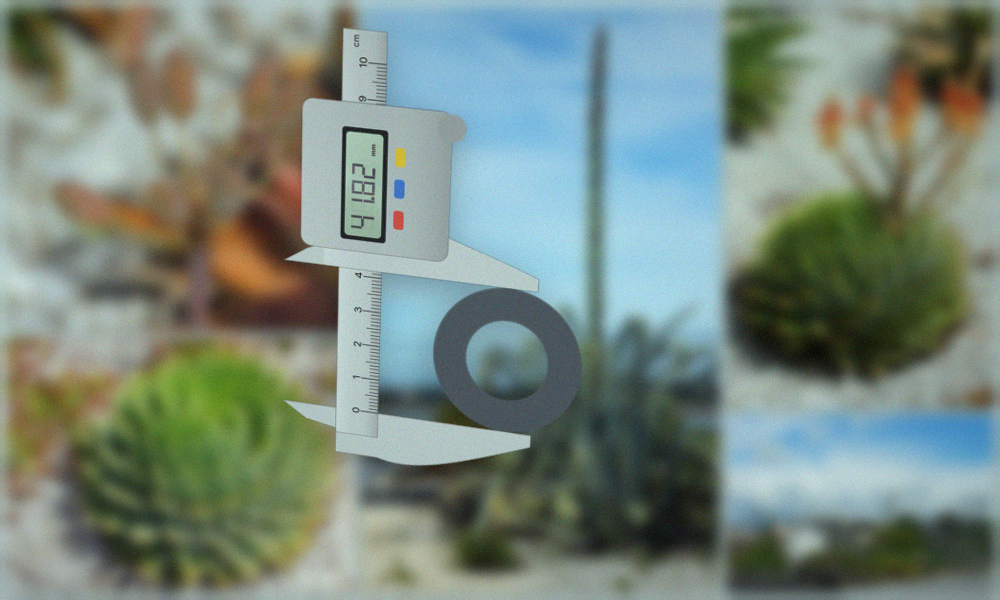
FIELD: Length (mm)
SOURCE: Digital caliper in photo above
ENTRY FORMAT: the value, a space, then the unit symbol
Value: 41.82 mm
